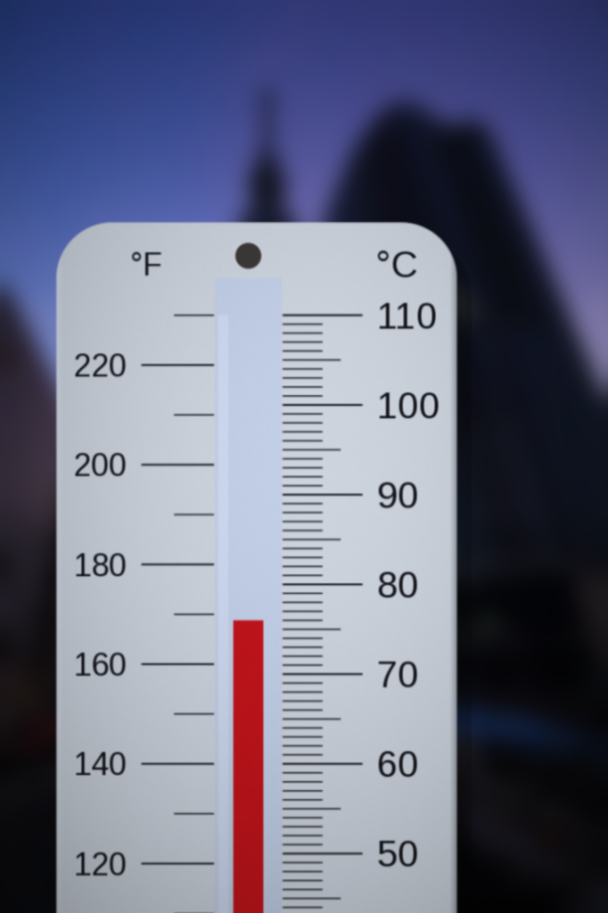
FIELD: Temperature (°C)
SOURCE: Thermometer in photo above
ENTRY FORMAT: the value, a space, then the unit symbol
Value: 76 °C
